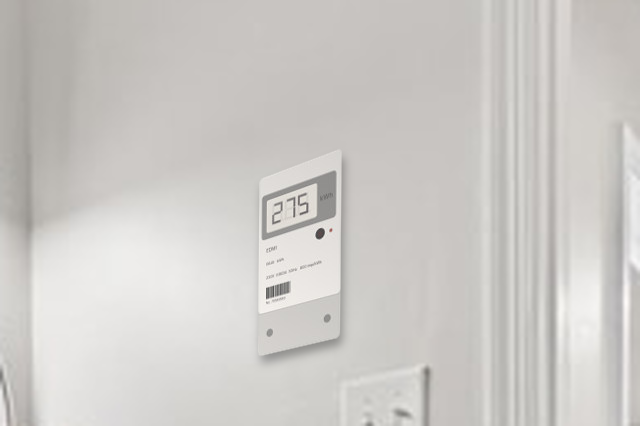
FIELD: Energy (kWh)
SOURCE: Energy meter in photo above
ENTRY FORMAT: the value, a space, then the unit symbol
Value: 275 kWh
